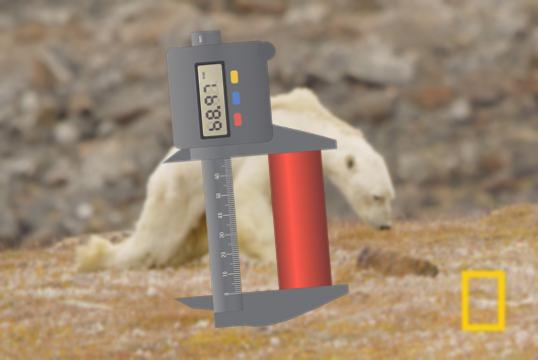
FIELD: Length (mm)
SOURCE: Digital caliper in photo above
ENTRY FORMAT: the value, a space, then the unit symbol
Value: 68.97 mm
